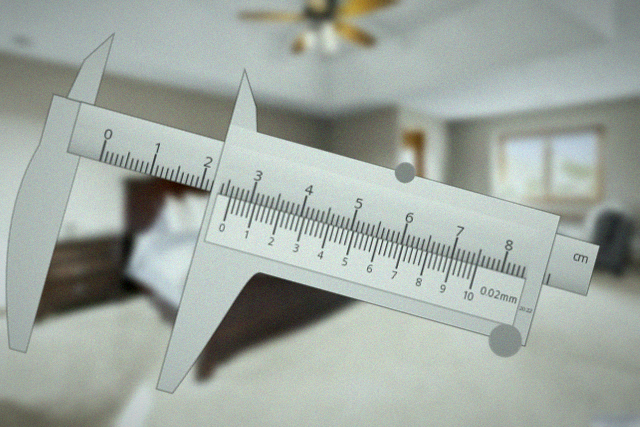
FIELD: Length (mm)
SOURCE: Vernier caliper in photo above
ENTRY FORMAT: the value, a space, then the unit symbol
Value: 26.0 mm
